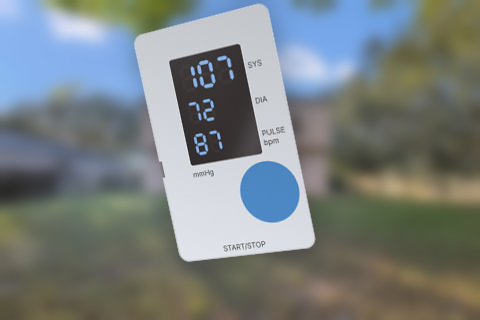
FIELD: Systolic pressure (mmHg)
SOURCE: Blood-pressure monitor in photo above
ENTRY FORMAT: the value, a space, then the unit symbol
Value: 107 mmHg
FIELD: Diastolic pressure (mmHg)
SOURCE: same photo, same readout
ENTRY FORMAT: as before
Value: 72 mmHg
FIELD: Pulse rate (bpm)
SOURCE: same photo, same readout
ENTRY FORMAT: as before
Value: 87 bpm
